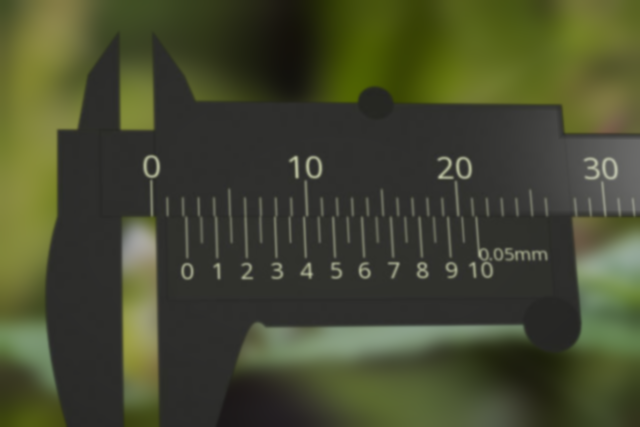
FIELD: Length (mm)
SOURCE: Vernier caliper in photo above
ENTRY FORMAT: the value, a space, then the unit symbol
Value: 2.2 mm
